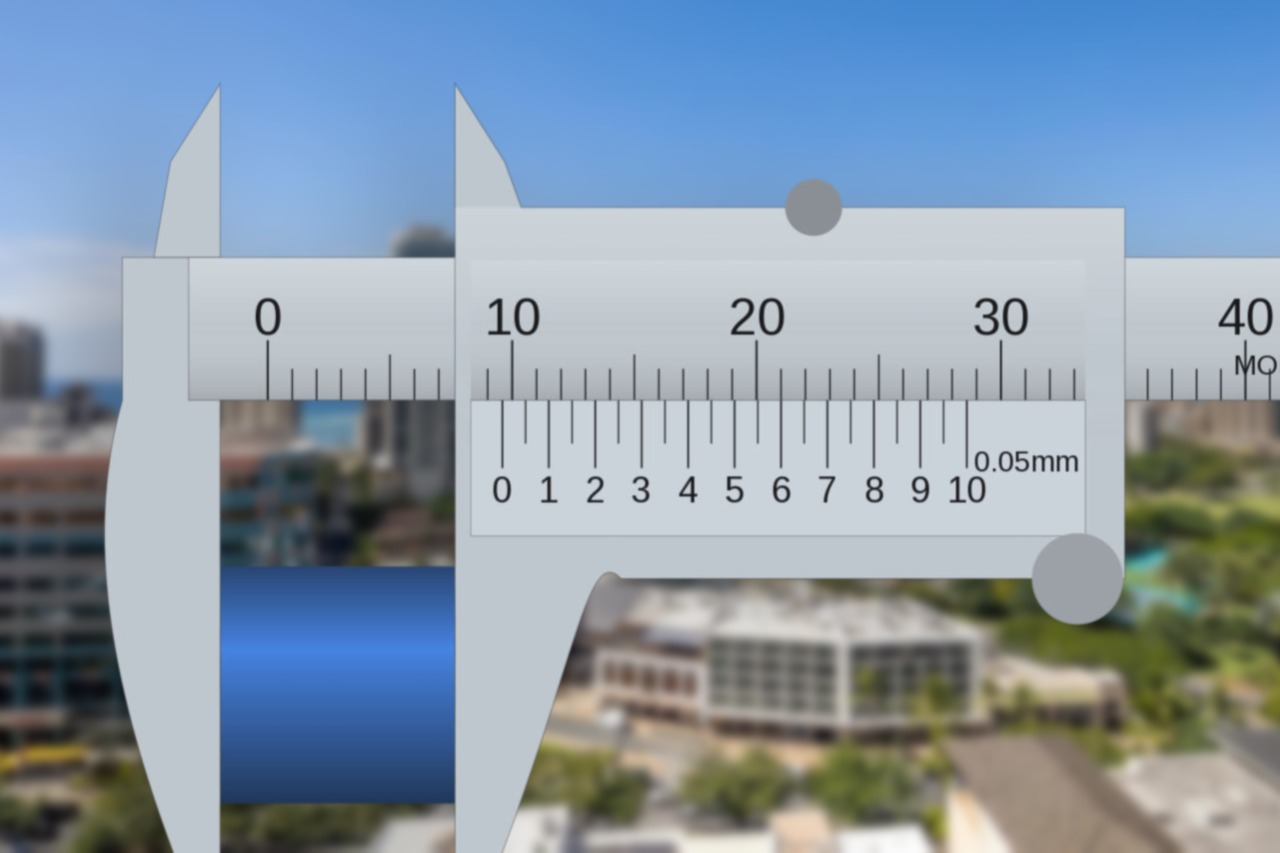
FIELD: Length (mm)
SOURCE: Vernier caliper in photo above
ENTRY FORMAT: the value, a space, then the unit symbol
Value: 9.6 mm
